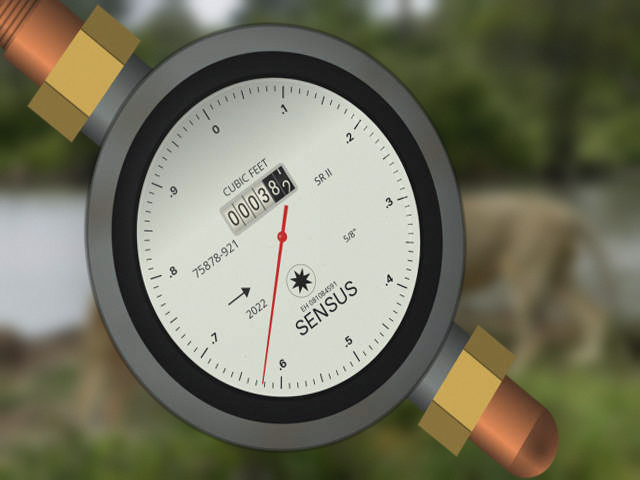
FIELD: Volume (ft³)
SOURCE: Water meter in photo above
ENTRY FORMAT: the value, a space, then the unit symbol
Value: 381.62 ft³
